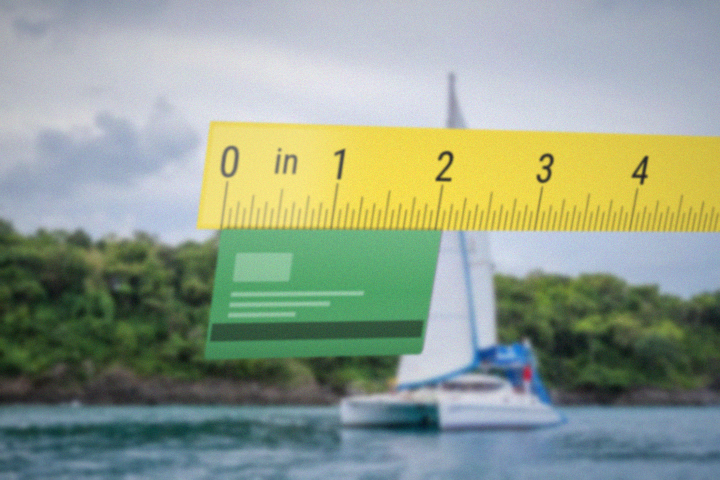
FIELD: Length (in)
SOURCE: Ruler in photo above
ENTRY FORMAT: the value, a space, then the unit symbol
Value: 2.0625 in
